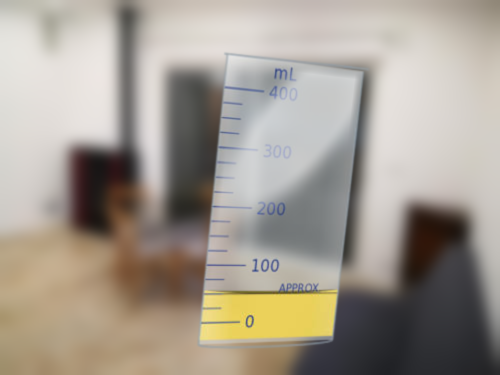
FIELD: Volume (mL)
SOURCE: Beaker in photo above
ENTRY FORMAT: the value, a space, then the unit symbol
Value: 50 mL
